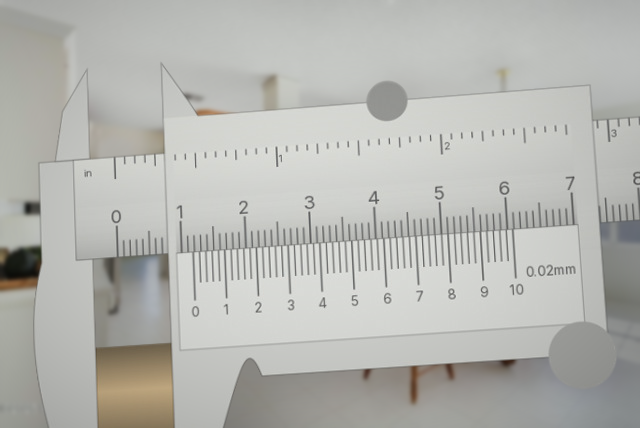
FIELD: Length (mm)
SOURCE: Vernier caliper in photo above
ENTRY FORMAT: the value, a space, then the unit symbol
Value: 11.8 mm
